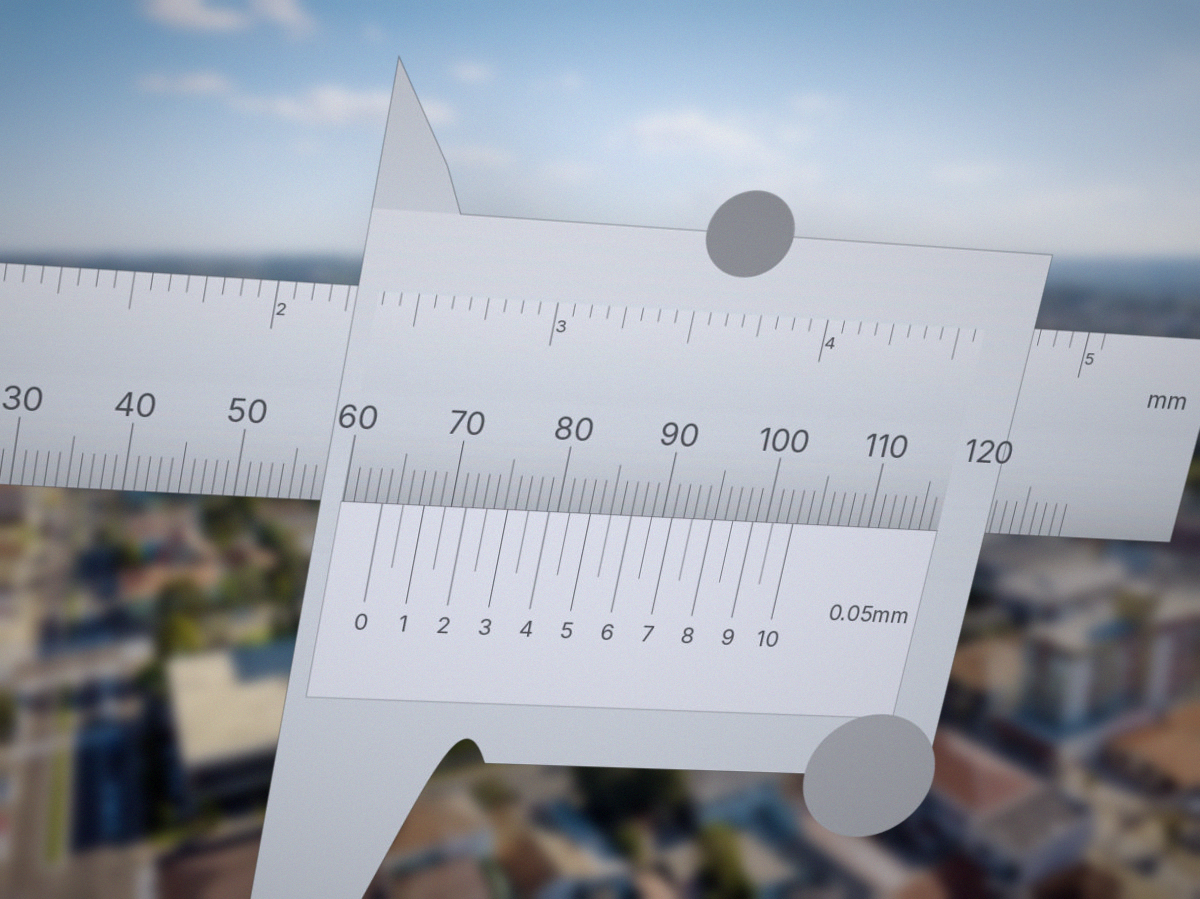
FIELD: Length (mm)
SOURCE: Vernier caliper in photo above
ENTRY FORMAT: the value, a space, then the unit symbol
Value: 63.6 mm
